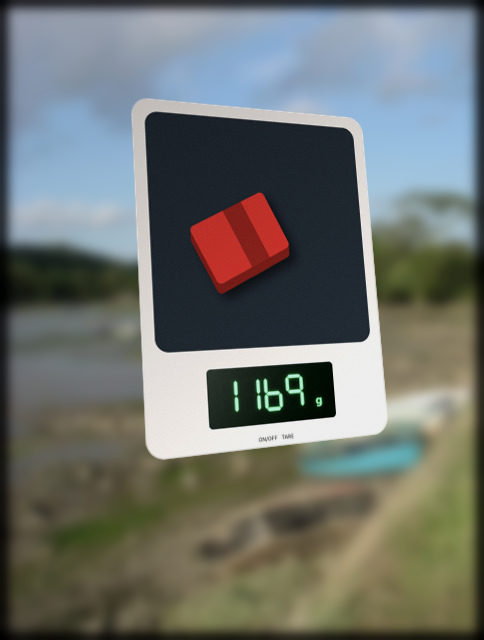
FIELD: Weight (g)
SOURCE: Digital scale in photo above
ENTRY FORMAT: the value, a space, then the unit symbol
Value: 1169 g
